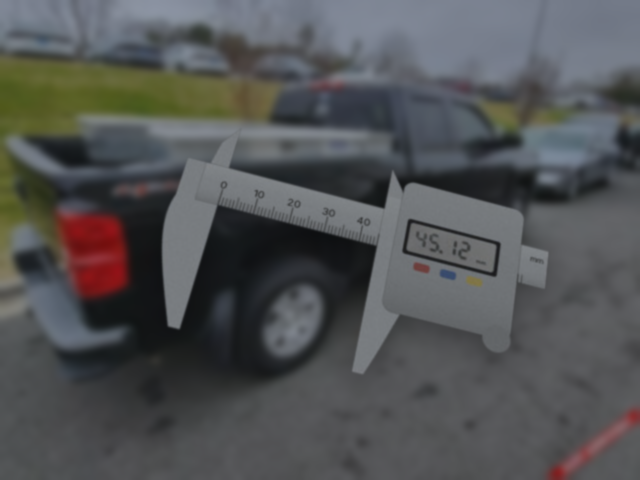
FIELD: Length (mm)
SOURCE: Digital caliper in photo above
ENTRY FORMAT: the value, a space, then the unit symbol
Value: 45.12 mm
